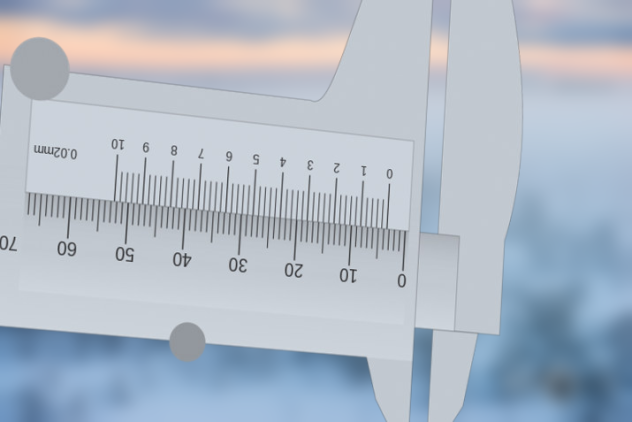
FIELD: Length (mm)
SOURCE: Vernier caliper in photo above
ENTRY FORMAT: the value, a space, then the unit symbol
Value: 3.4 mm
